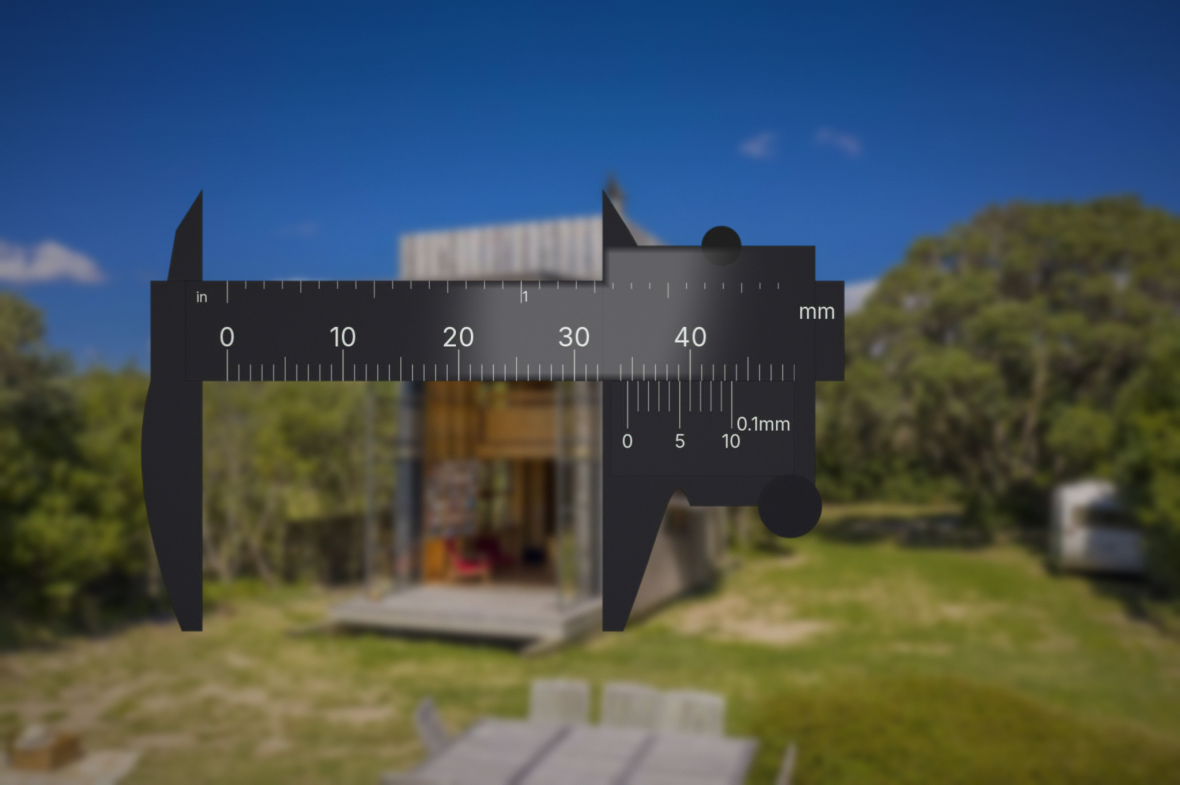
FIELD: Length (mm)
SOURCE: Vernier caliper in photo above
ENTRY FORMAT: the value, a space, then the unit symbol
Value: 34.6 mm
